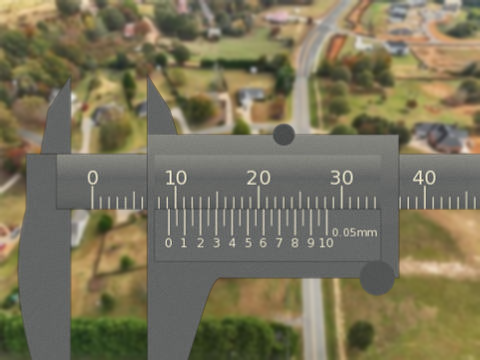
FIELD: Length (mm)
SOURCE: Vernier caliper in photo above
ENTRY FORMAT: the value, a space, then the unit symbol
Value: 9.2 mm
